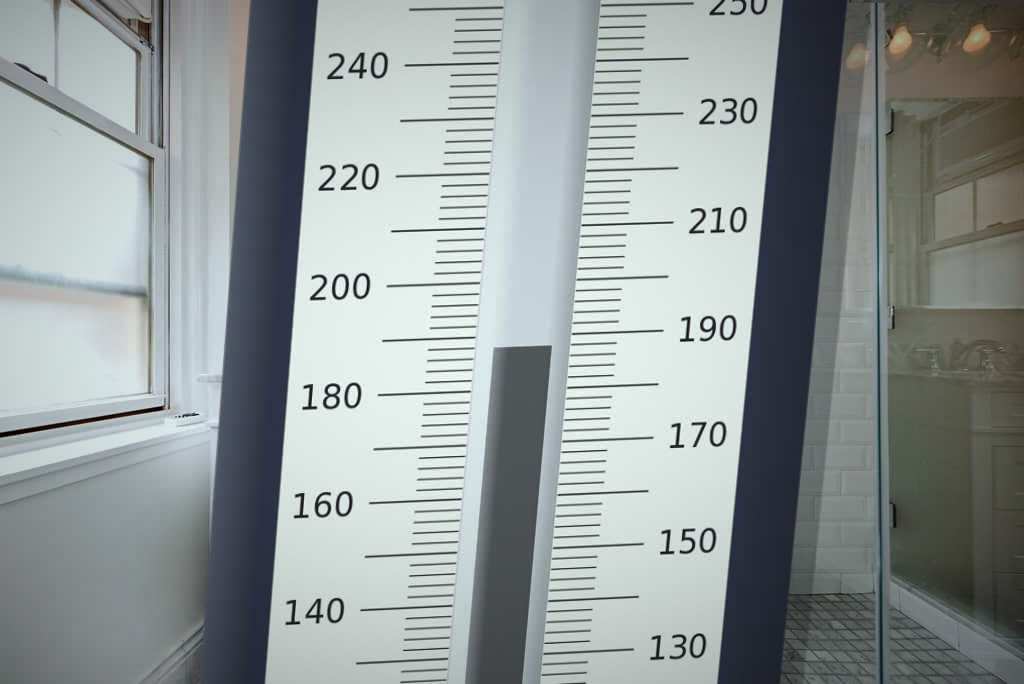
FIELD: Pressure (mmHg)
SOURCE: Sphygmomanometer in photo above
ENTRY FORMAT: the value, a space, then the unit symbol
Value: 188 mmHg
